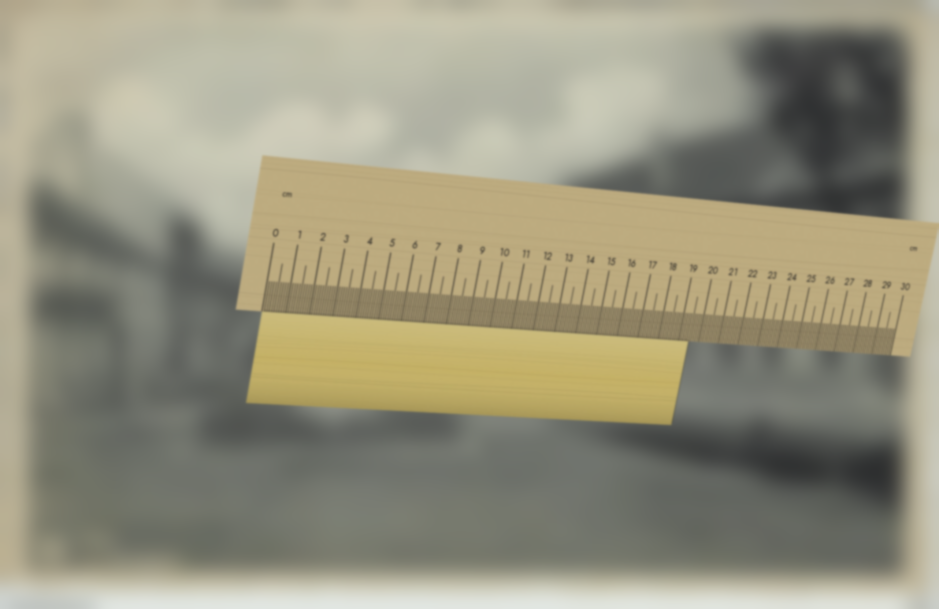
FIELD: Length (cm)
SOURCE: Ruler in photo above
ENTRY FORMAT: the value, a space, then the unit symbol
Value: 19.5 cm
